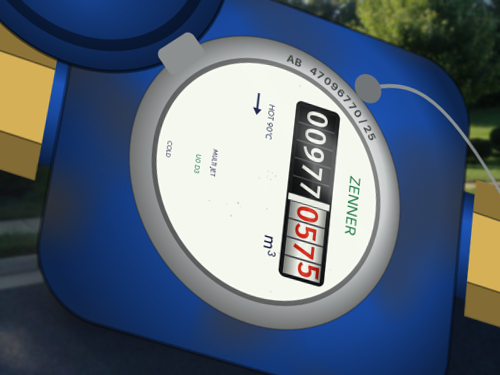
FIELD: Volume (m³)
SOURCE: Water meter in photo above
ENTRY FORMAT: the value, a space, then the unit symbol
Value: 977.0575 m³
